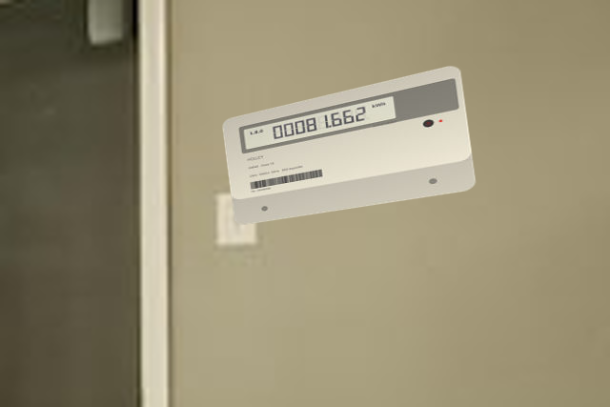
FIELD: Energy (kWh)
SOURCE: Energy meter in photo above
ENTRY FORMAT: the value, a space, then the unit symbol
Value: 81.662 kWh
